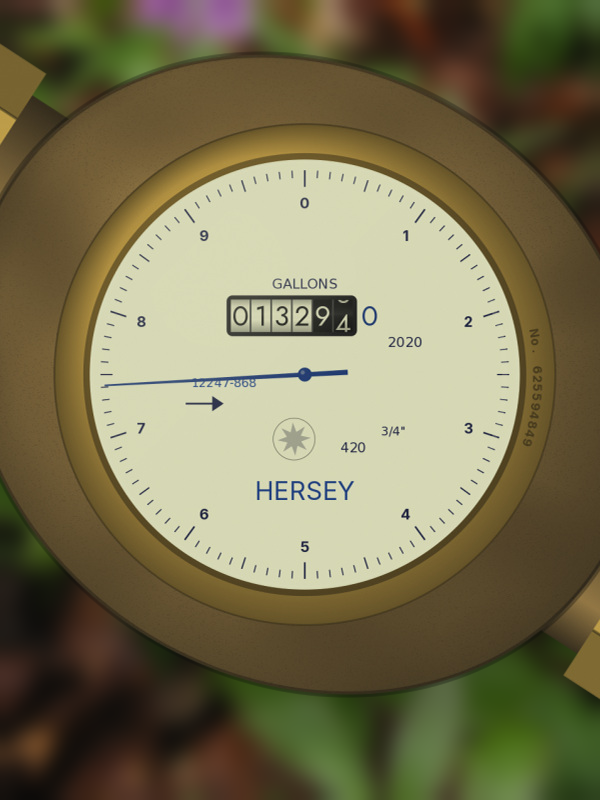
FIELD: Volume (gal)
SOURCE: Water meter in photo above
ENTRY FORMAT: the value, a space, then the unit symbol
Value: 132937.4 gal
